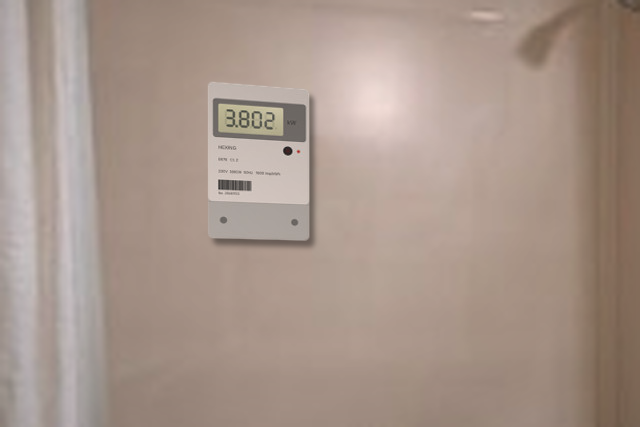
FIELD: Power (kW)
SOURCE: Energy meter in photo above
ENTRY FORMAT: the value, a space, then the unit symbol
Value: 3.802 kW
